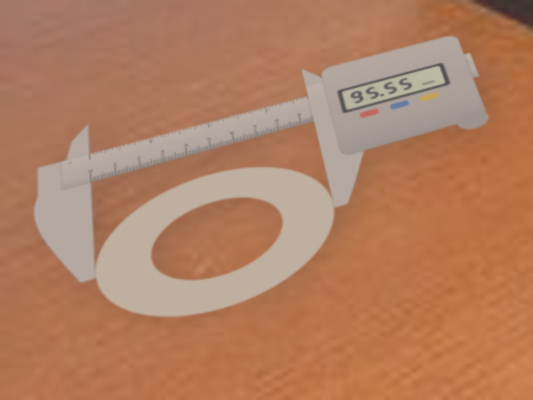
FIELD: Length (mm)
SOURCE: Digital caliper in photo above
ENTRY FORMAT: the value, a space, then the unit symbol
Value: 95.55 mm
